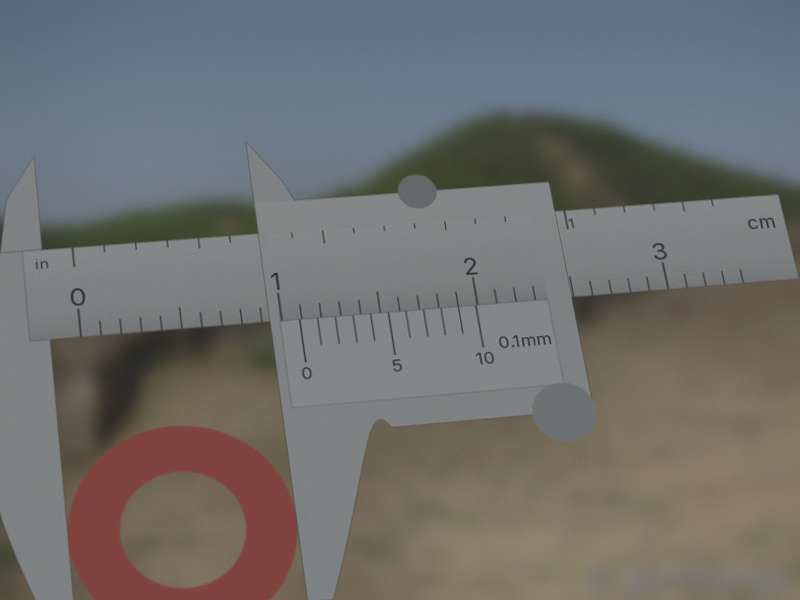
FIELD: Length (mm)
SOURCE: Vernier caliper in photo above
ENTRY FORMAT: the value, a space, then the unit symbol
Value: 10.9 mm
